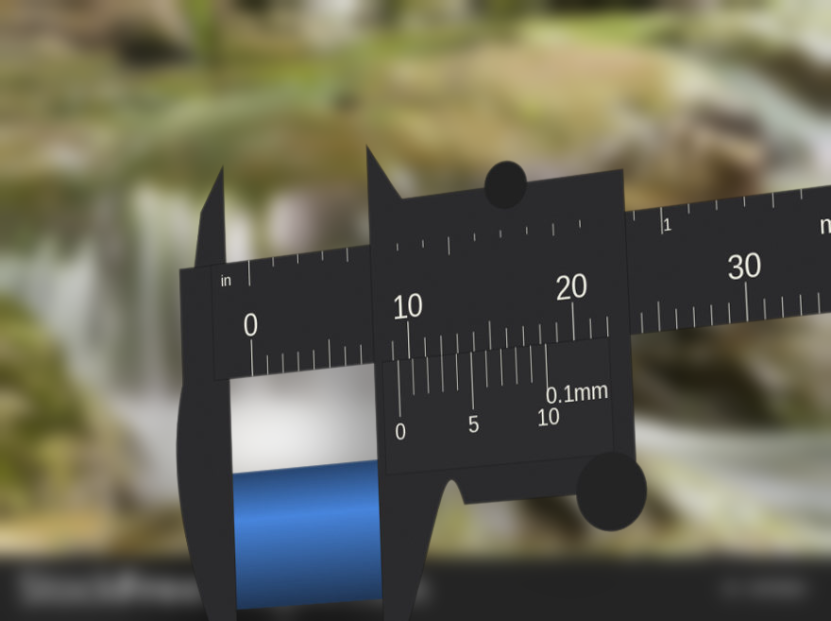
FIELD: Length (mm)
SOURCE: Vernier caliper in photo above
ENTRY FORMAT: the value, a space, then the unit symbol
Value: 9.3 mm
